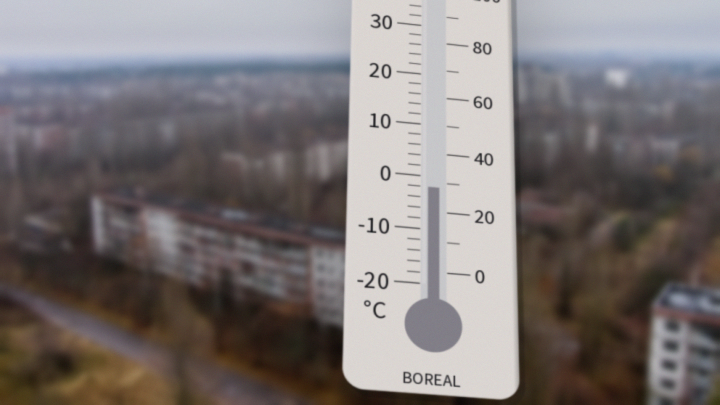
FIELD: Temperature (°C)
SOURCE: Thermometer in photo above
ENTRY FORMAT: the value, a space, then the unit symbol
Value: -2 °C
